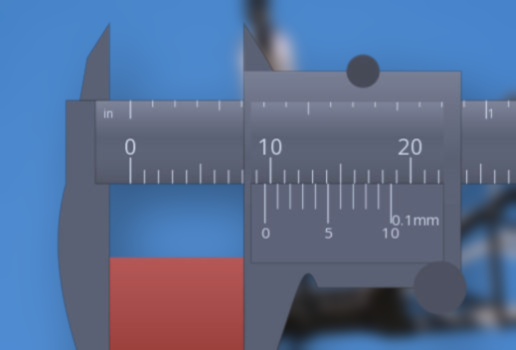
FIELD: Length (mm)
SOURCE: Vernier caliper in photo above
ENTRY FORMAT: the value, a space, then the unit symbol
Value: 9.6 mm
